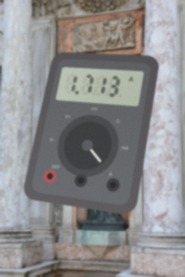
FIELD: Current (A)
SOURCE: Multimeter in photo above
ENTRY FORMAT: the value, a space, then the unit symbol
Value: 1.713 A
